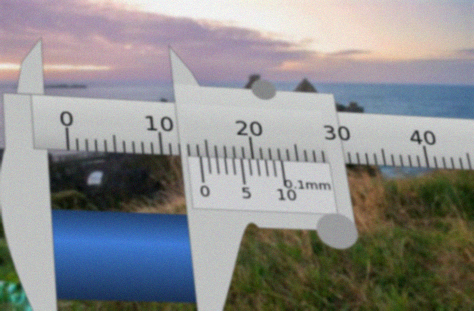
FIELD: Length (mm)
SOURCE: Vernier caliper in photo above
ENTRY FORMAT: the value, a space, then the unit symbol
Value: 14.2 mm
